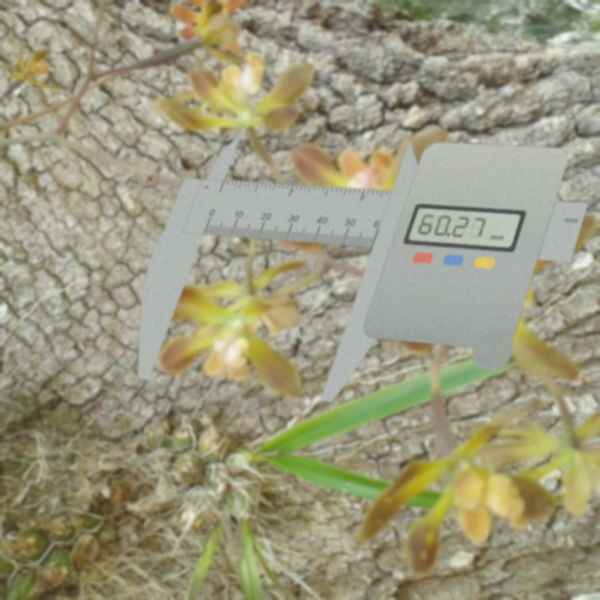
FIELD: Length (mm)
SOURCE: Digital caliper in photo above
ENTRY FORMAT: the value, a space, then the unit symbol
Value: 60.27 mm
